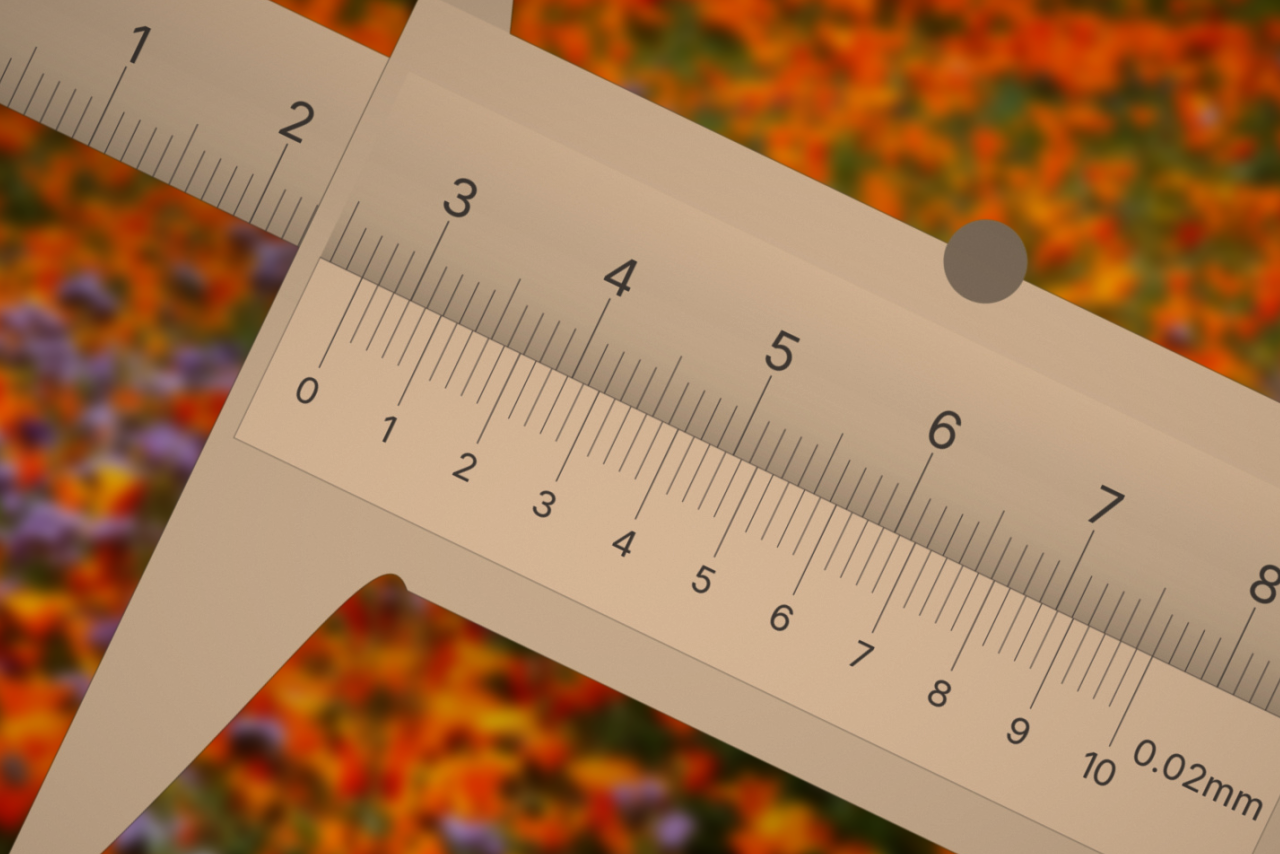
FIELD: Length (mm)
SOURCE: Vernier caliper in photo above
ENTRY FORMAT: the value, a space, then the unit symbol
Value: 27.0 mm
